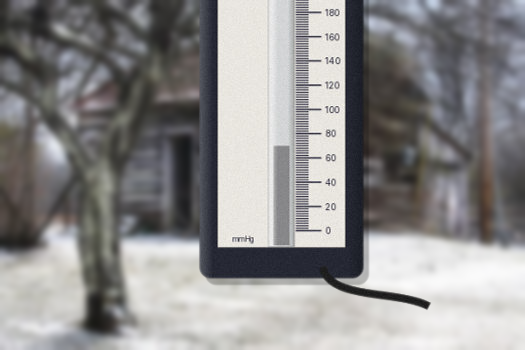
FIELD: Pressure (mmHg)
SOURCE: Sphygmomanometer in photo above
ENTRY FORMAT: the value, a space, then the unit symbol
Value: 70 mmHg
